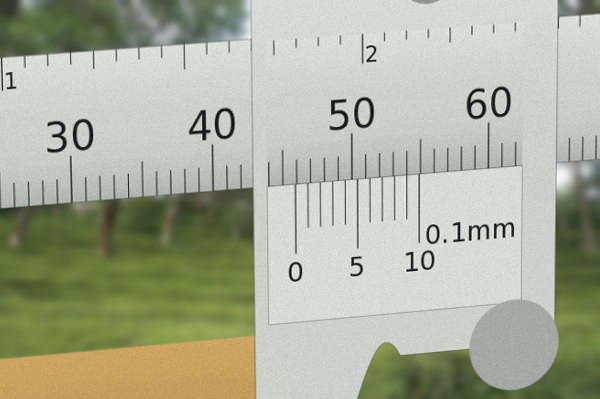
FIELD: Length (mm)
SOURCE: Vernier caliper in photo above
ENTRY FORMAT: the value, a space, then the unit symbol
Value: 45.9 mm
